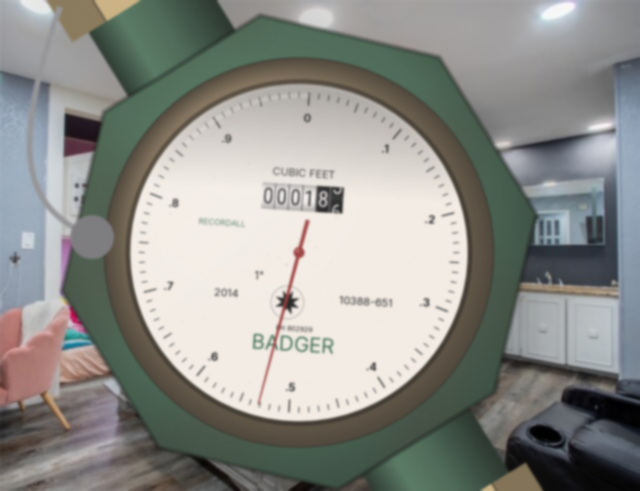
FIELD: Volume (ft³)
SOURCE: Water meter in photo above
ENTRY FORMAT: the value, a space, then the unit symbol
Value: 185.53 ft³
